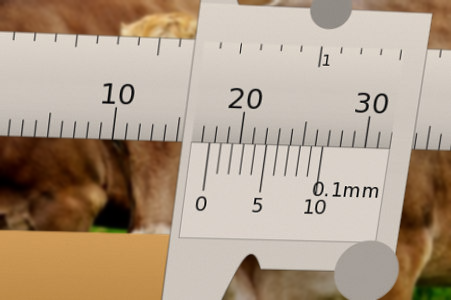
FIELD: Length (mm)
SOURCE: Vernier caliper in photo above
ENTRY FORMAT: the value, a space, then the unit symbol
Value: 17.6 mm
